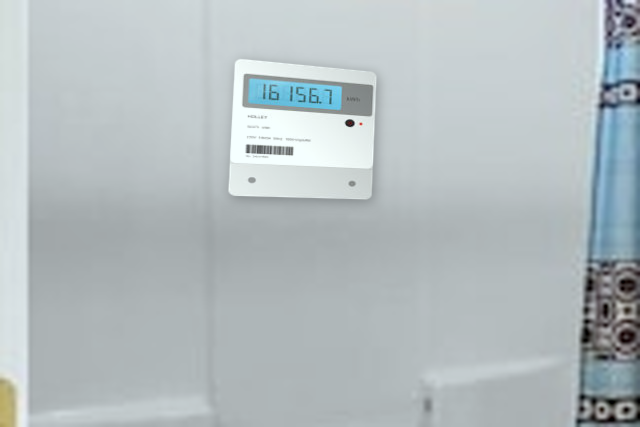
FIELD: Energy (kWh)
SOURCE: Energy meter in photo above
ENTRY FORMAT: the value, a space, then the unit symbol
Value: 16156.7 kWh
